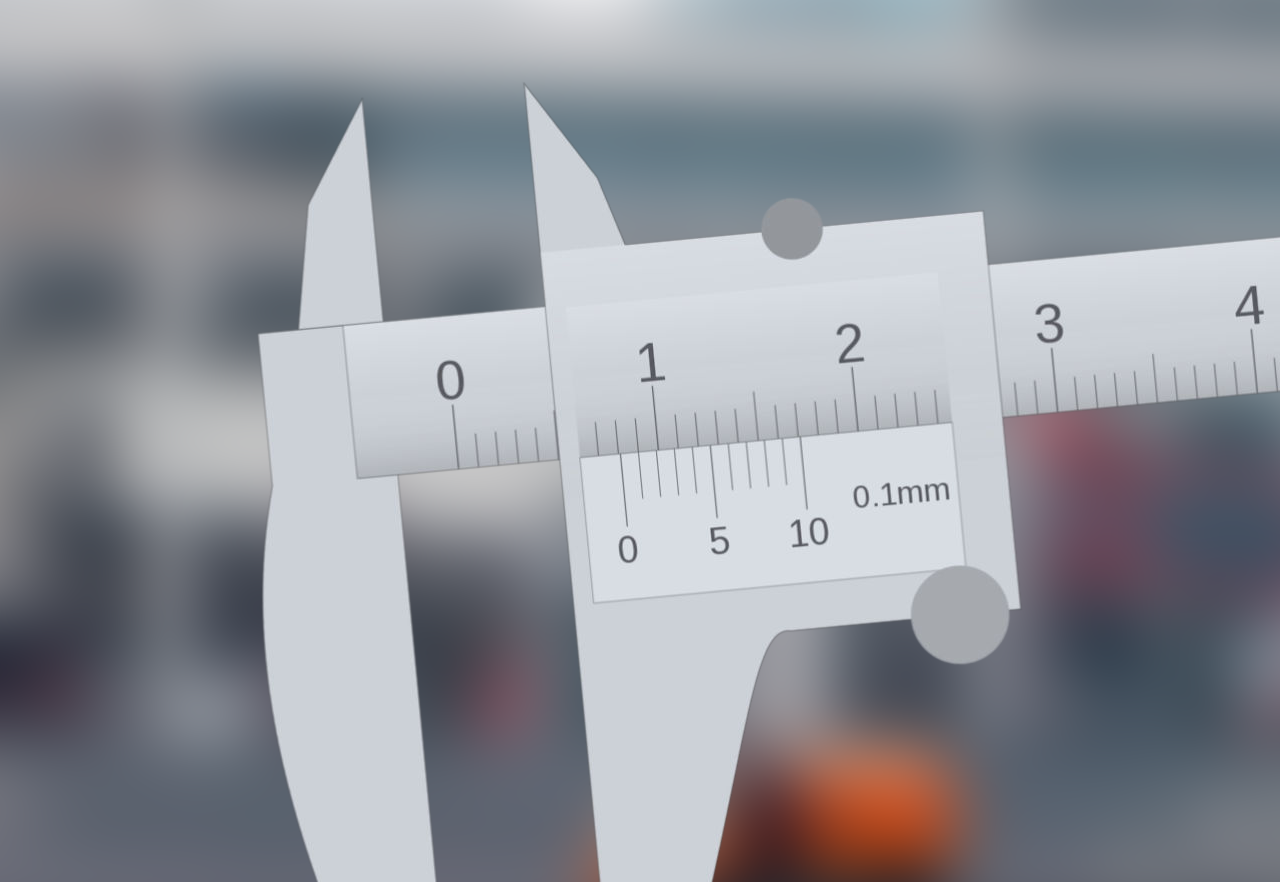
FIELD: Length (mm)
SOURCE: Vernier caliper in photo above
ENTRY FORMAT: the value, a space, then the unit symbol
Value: 8.1 mm
